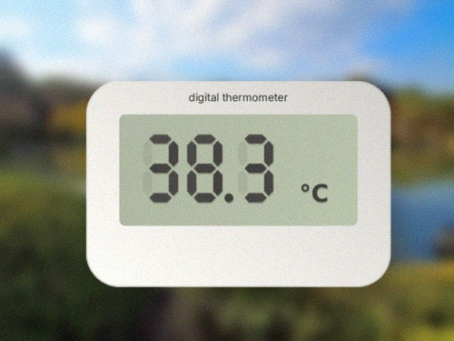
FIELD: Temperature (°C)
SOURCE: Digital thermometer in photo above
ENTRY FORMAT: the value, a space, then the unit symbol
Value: 38.3 °C
